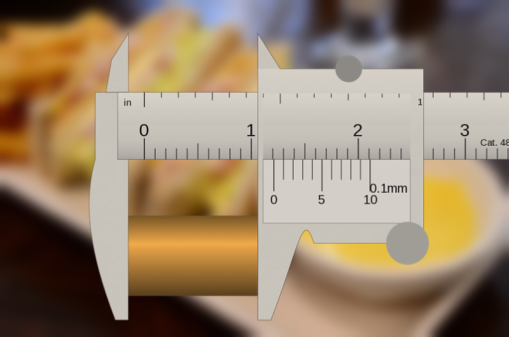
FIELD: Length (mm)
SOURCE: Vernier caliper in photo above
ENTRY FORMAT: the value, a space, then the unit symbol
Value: 12.1 mm
